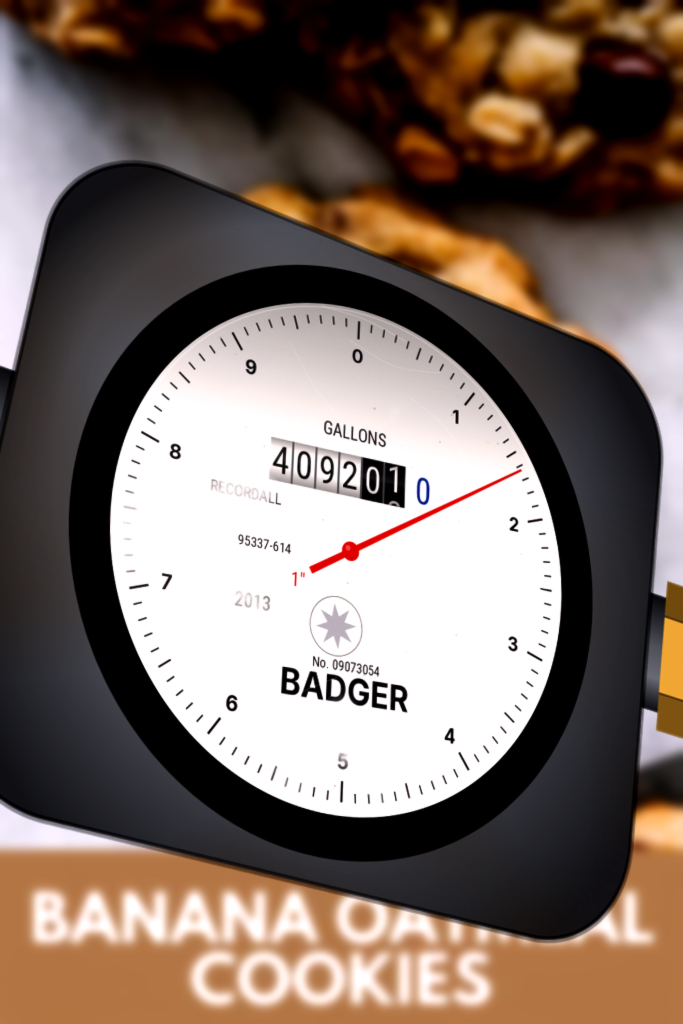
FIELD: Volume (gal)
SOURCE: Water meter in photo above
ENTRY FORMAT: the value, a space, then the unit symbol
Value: 4092011.6 gal
